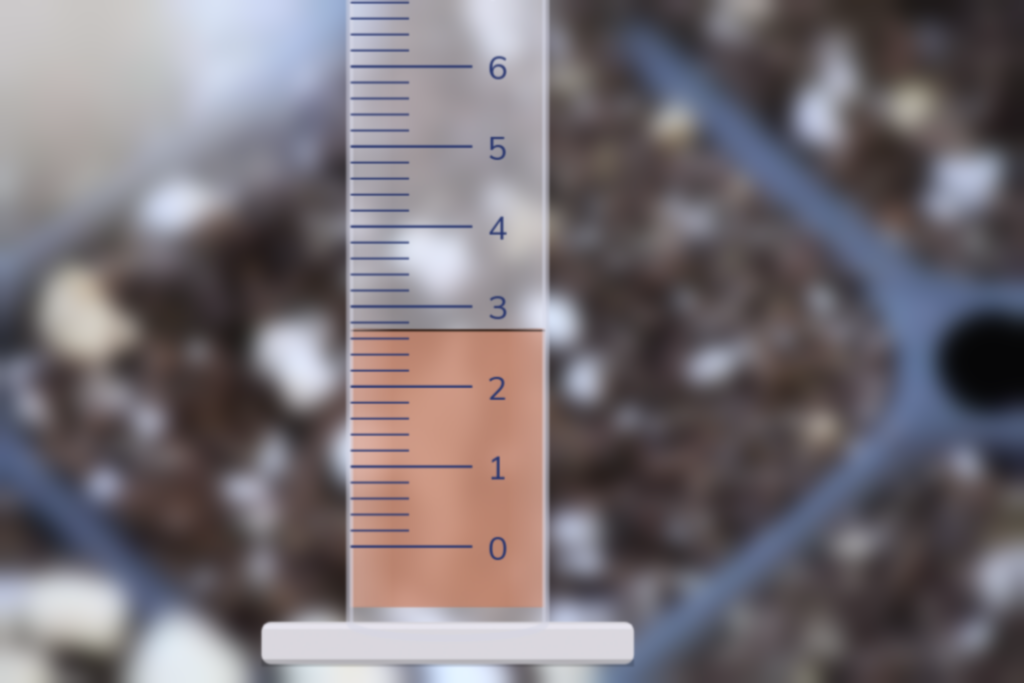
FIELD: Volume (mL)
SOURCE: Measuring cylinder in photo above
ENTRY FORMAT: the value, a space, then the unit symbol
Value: 2.7 mL
